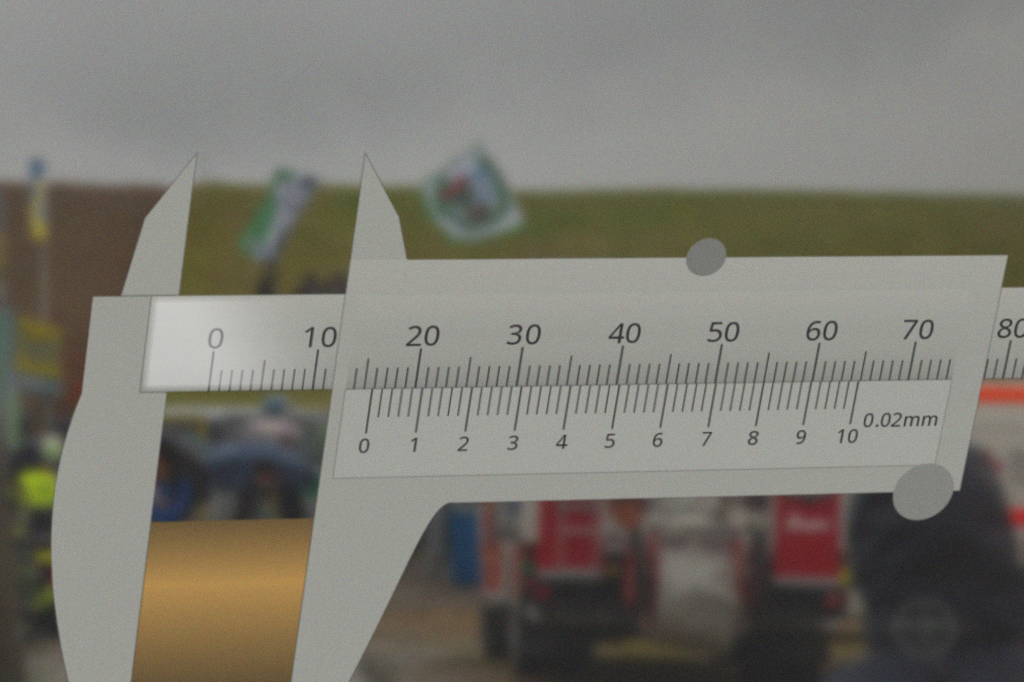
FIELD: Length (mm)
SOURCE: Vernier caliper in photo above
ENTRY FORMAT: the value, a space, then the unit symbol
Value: 15.8 mm
